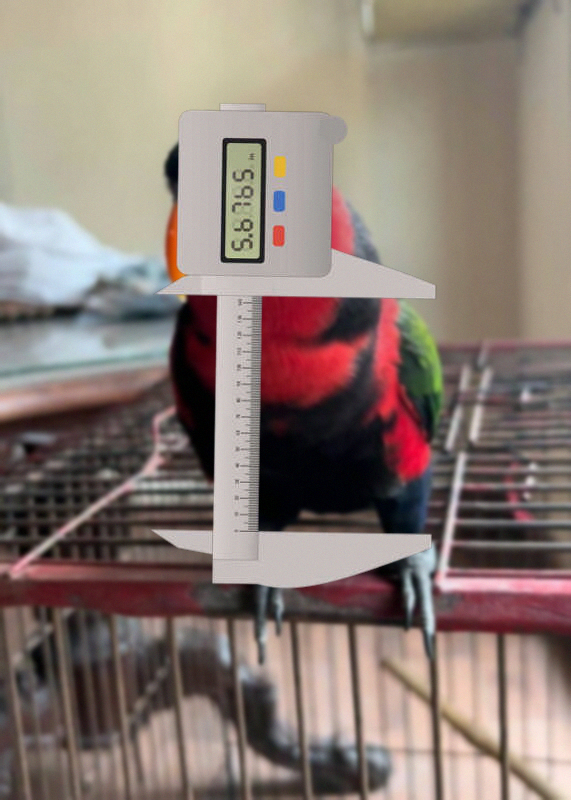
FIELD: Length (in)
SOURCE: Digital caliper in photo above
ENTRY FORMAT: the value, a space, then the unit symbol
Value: 5.6765 in
